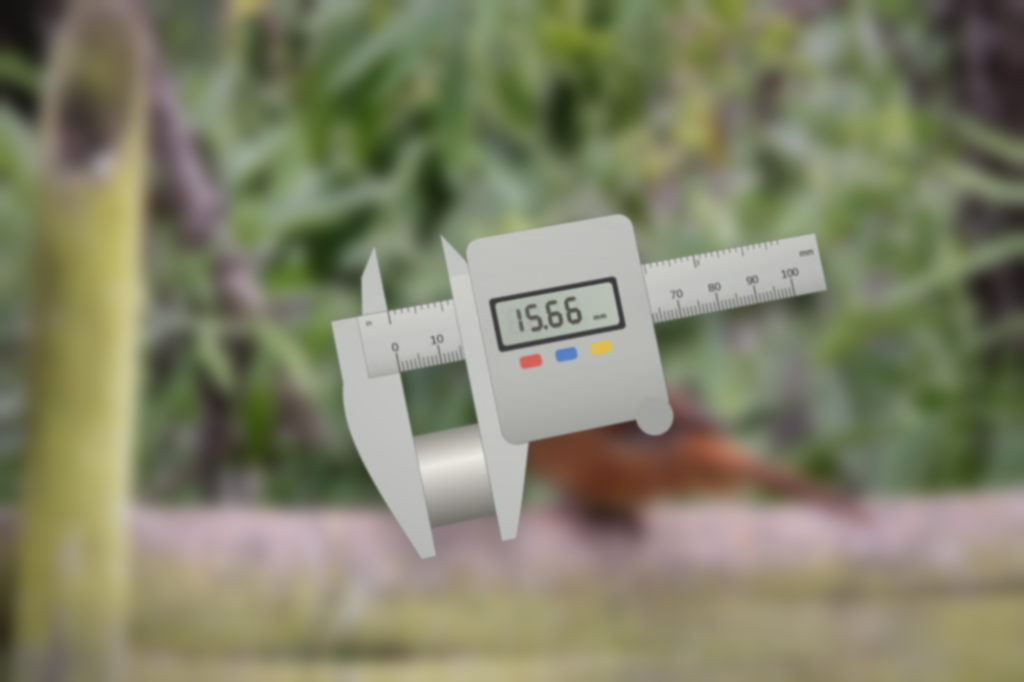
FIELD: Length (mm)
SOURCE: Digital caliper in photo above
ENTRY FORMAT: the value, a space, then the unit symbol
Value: 15.66 mm
